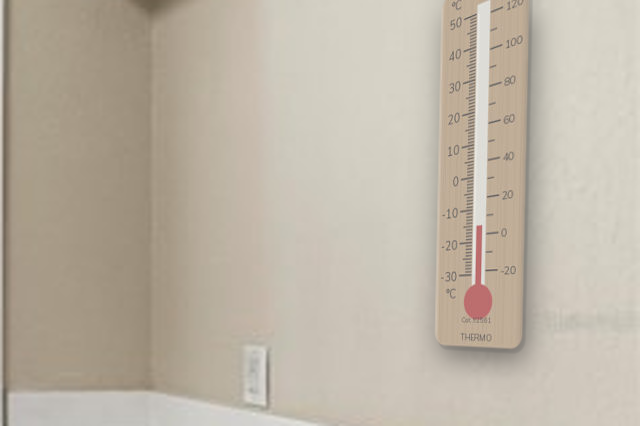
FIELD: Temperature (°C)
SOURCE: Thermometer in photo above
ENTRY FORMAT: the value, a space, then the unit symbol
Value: -15 °C
